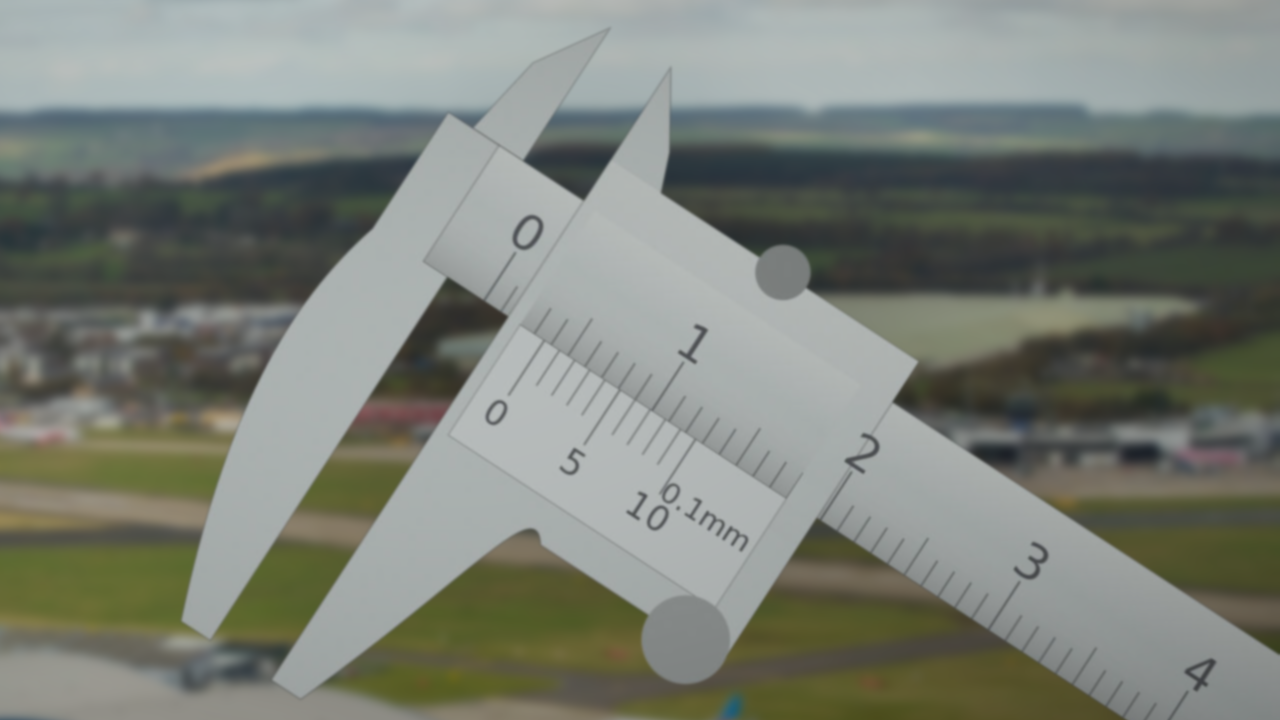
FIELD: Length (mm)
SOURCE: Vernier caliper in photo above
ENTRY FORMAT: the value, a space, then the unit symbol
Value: 3.6 mm
